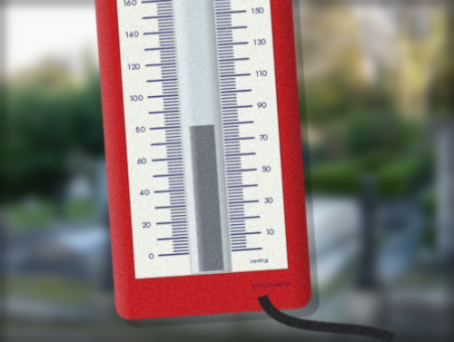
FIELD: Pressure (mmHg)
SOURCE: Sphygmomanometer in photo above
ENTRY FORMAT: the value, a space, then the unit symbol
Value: 80 mmHg
